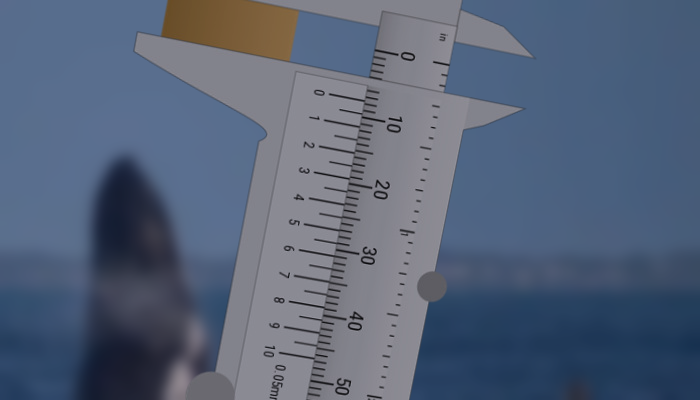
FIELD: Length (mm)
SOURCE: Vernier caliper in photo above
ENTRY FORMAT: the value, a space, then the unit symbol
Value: 7.6 mm
